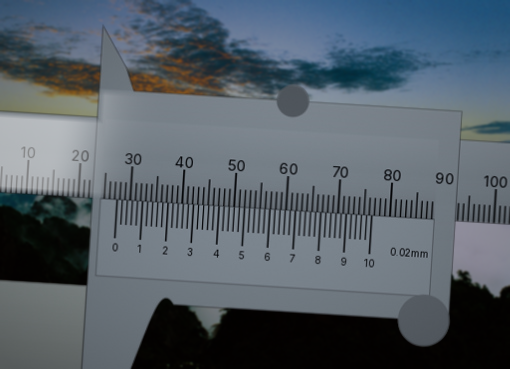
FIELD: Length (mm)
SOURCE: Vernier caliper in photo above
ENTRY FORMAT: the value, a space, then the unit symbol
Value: 27.5 mm
